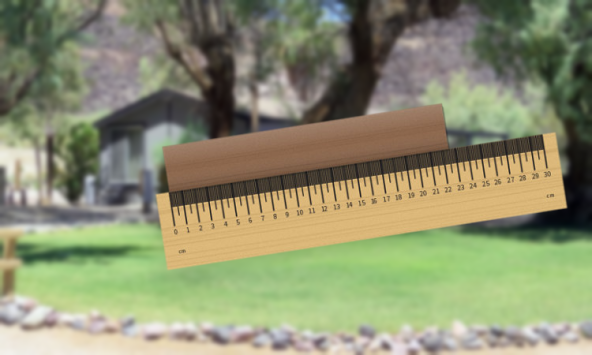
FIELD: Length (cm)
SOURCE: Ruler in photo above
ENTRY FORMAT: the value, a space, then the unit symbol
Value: 22.5 cm
